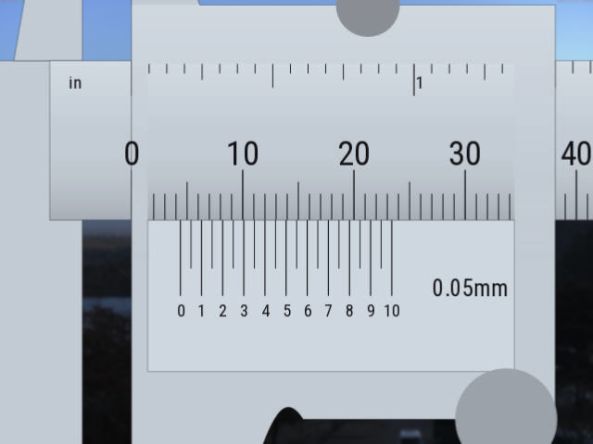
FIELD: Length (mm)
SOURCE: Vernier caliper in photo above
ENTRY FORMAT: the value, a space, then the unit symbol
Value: 4.4 mm
